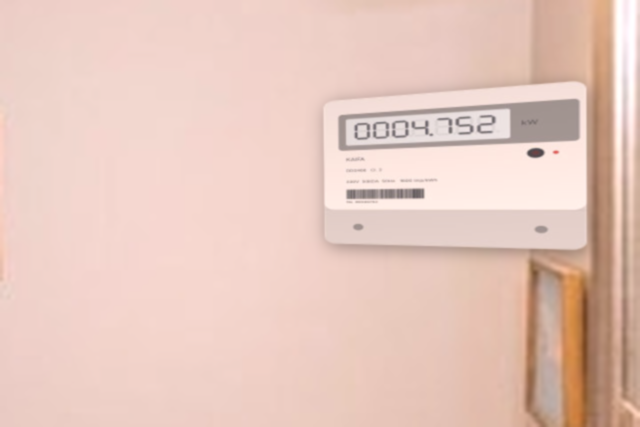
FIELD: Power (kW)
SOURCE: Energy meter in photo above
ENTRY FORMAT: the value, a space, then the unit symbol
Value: 4.752 kW
